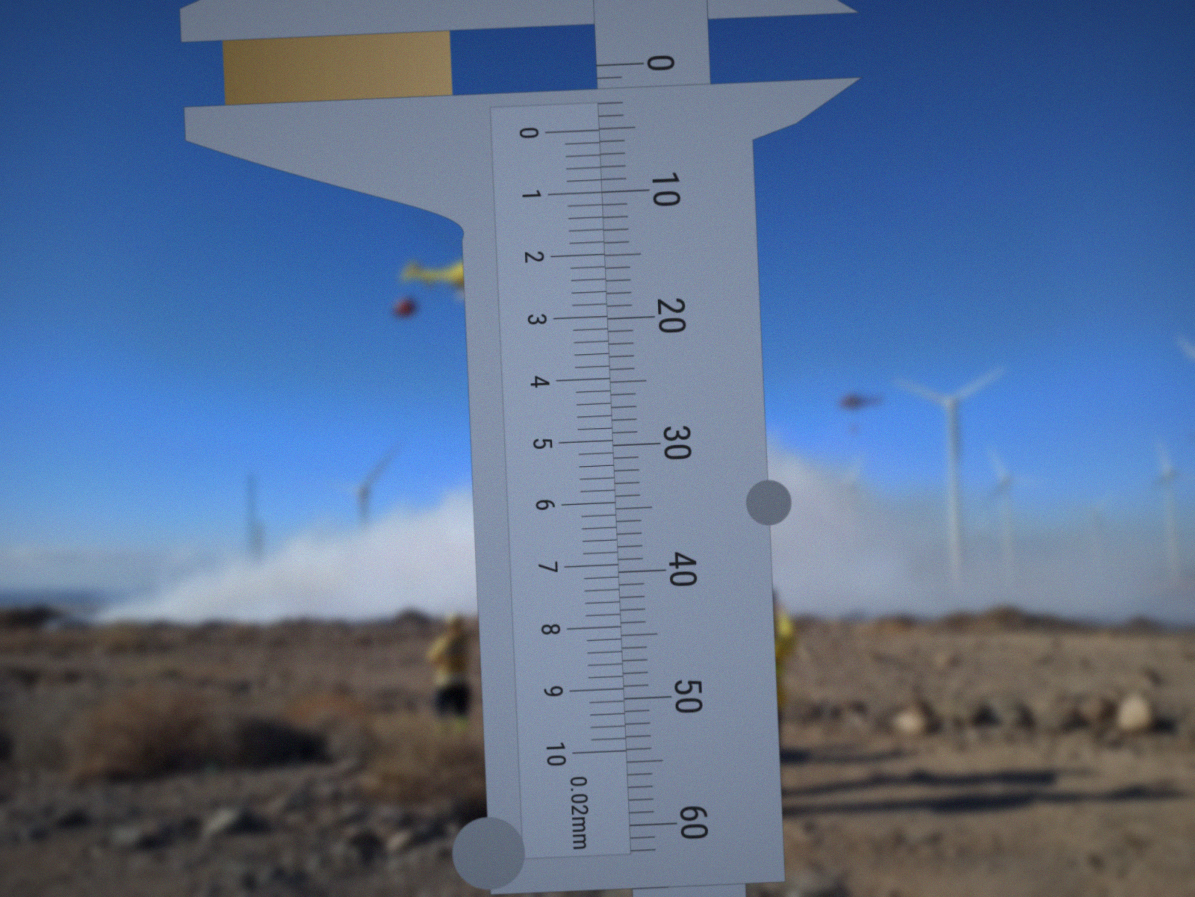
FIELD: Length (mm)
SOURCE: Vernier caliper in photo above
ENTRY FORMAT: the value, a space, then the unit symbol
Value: 5.1 mm
